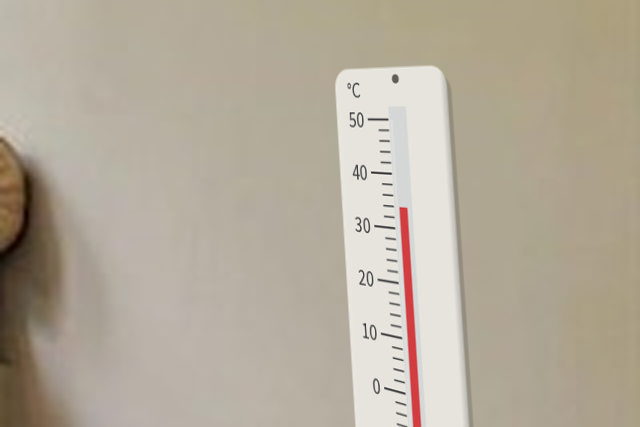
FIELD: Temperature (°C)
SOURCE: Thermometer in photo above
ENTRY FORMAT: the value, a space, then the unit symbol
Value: 34 °C
